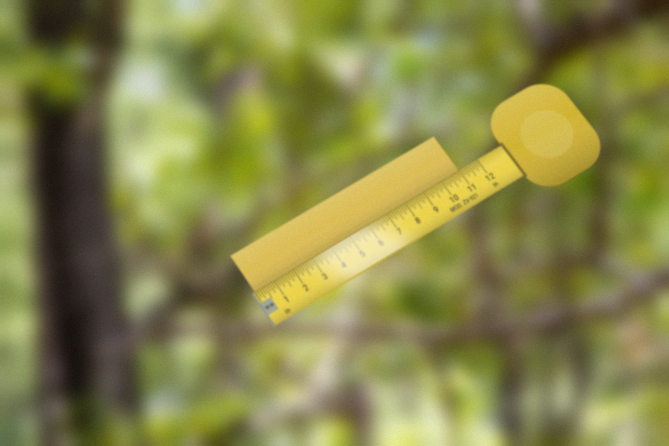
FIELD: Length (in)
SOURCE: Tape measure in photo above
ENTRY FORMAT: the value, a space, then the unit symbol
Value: 11 in
